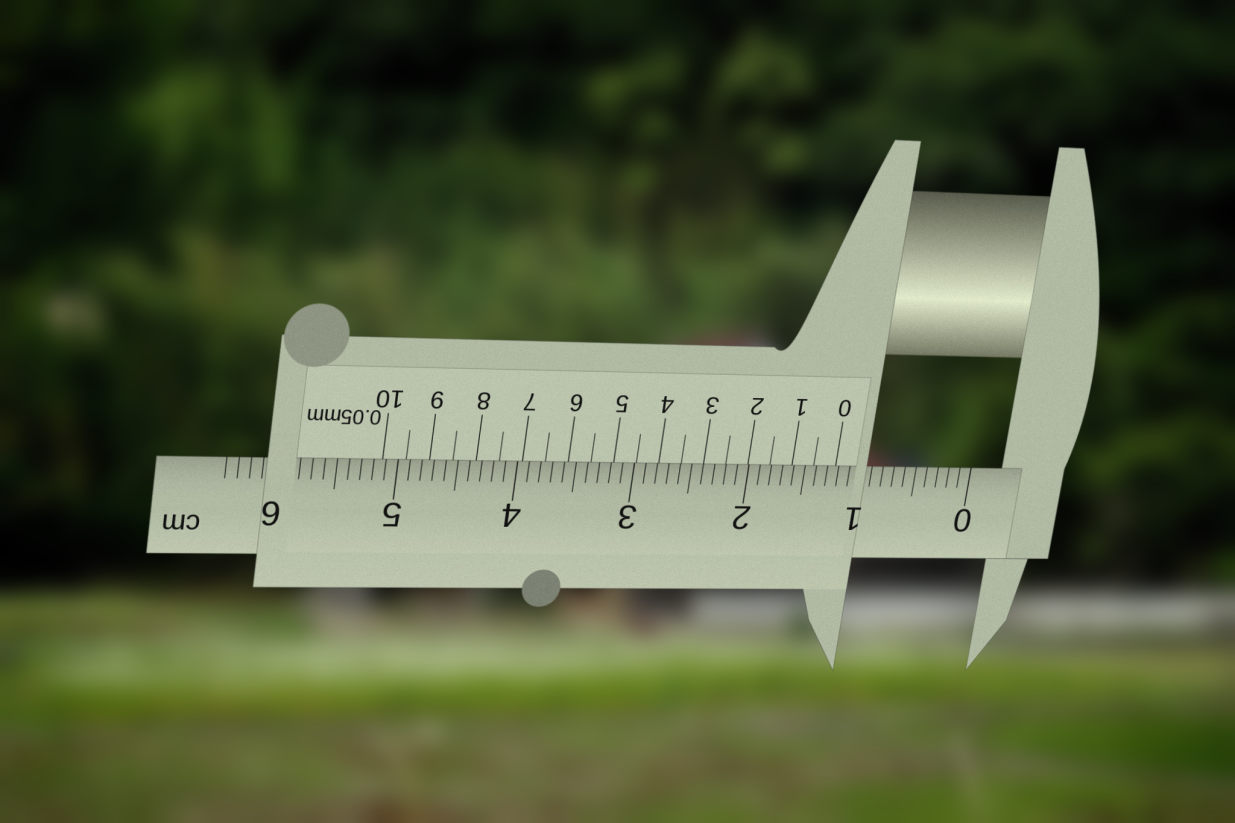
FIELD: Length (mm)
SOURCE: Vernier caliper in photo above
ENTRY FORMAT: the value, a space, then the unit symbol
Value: 12.3 mm
